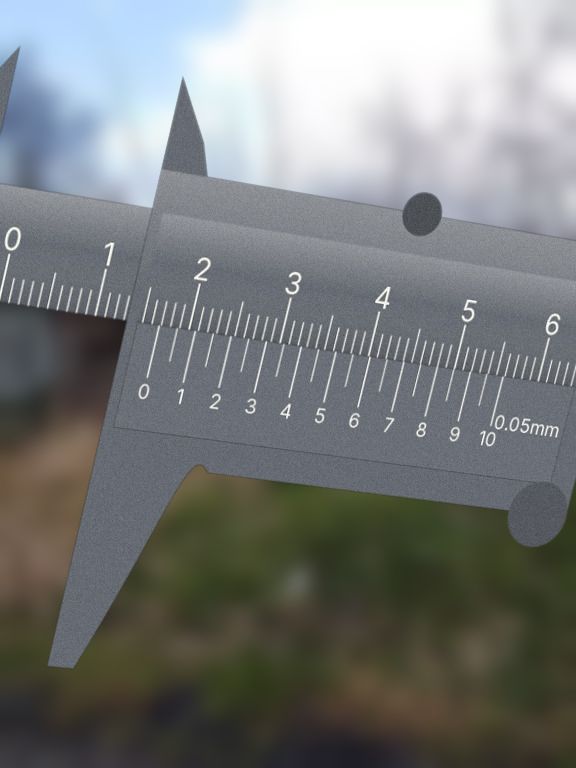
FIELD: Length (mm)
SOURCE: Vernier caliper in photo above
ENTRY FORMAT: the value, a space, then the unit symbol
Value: 16.8 mm
